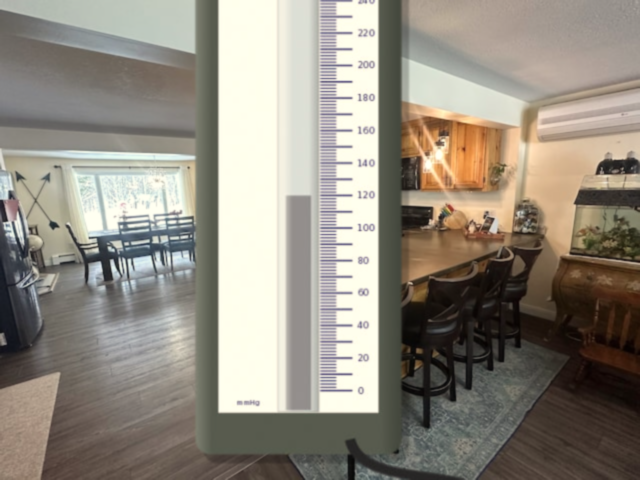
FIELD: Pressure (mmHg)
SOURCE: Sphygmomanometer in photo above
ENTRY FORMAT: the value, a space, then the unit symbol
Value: 120 mmHg
